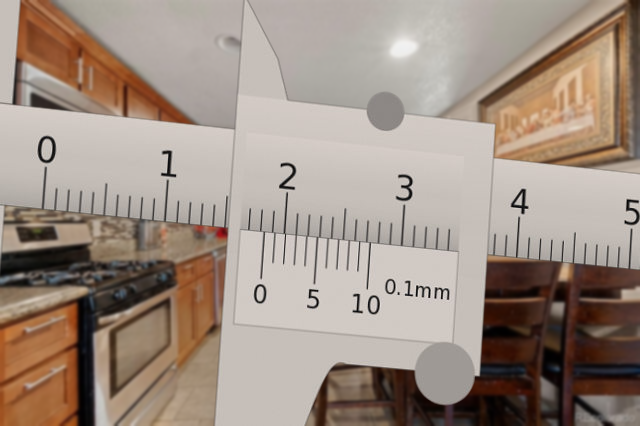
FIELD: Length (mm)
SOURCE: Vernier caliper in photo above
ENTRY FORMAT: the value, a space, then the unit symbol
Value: 18.3 mm
